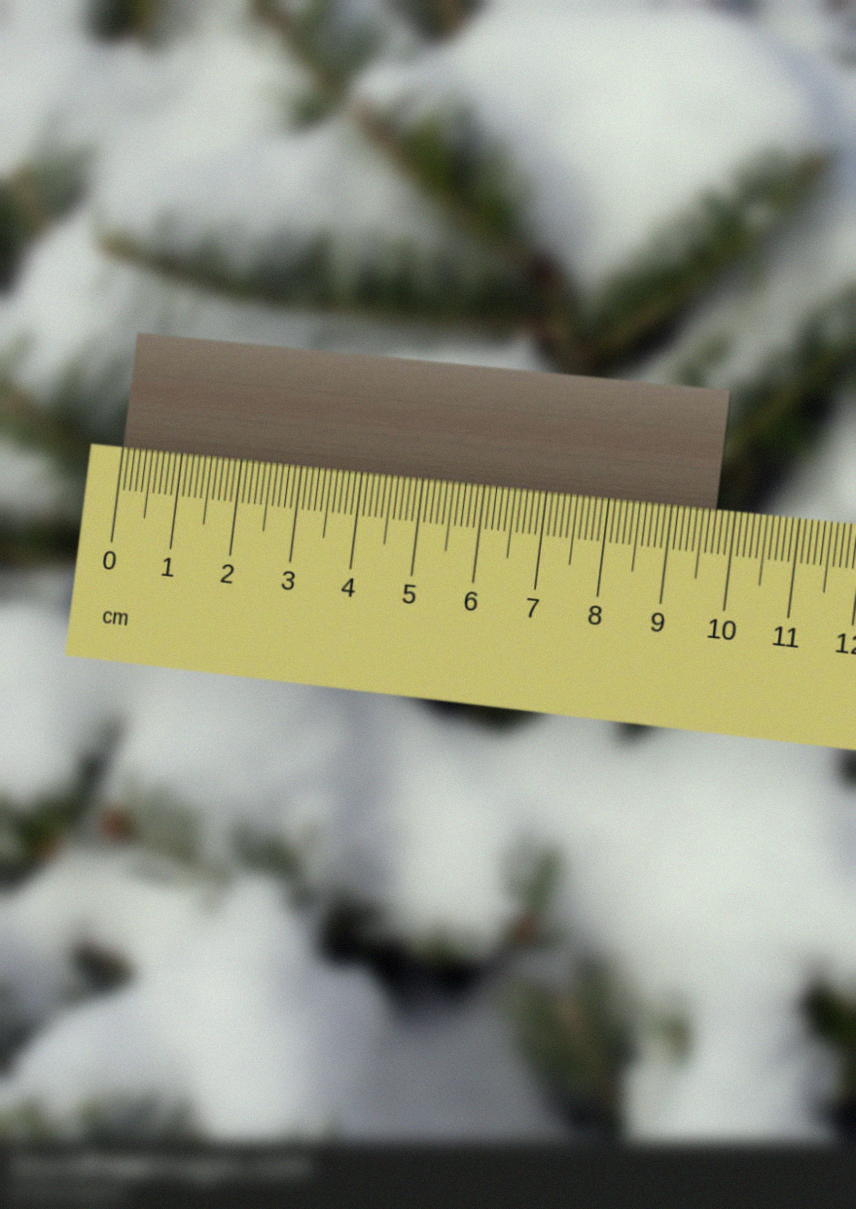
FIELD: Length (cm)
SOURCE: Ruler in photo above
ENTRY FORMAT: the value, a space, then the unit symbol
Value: 9.7 cm
